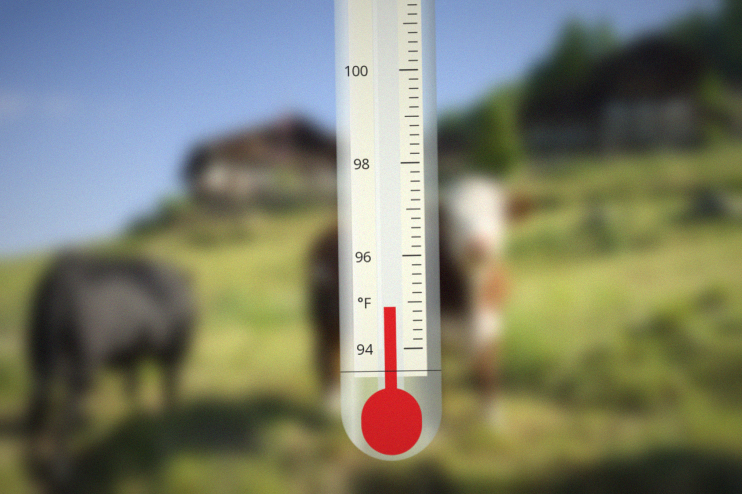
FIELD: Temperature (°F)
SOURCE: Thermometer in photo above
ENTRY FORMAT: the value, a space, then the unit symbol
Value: 94.9 °F
